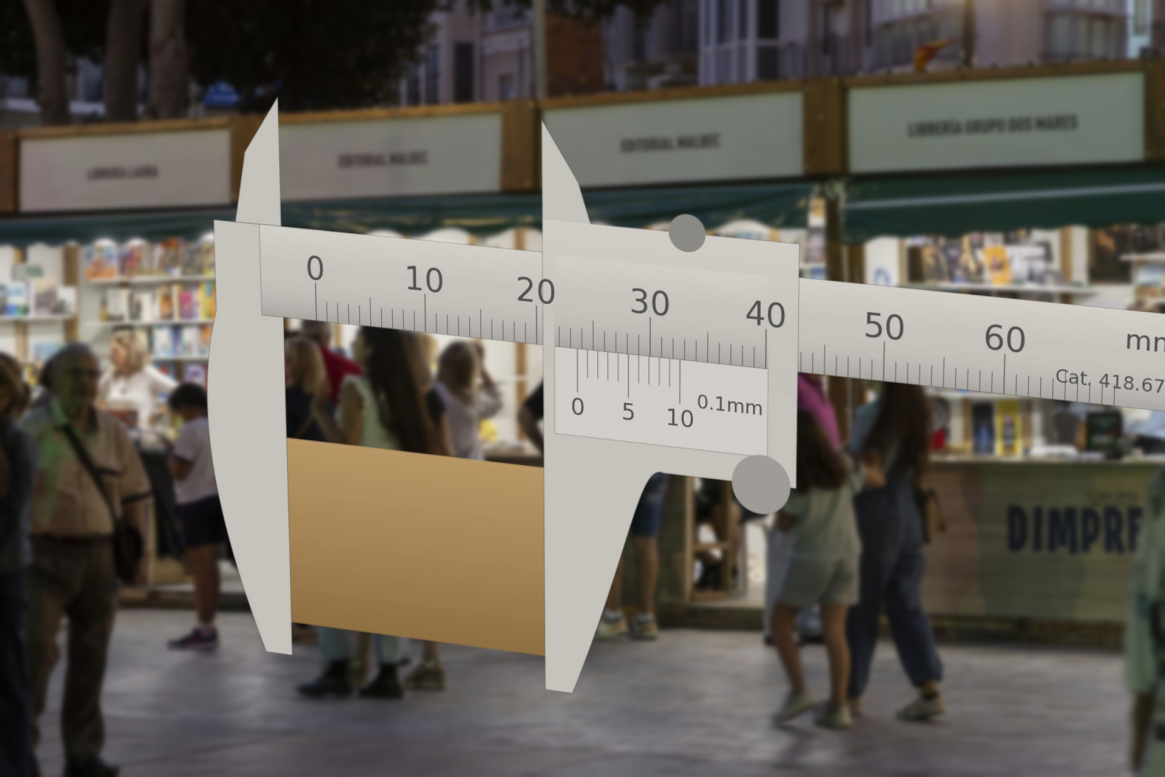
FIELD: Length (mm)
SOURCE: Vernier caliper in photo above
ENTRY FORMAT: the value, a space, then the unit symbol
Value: 23.6 mm
